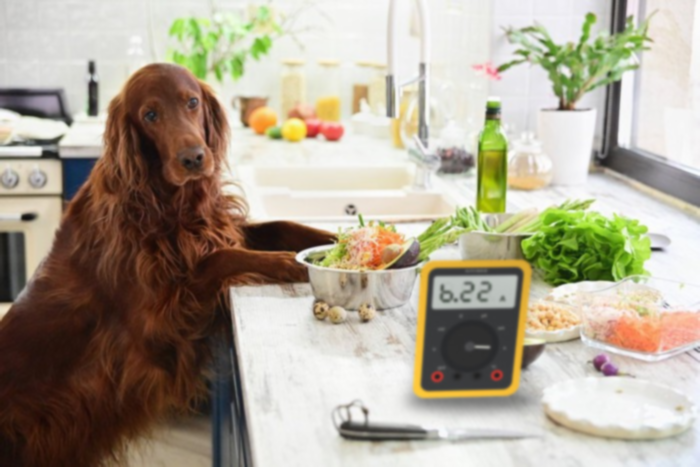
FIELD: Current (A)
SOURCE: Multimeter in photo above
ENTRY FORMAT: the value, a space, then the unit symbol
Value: 6.22 A
